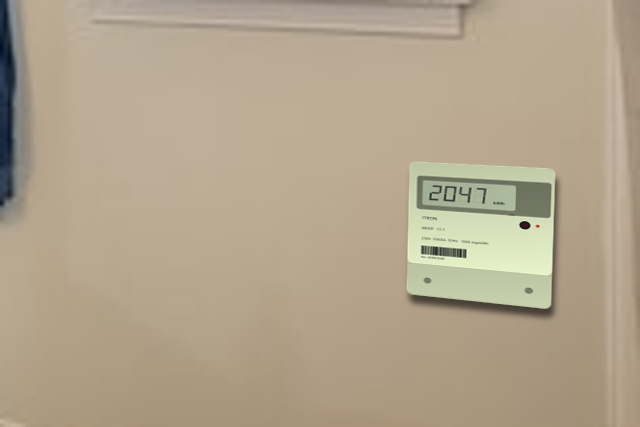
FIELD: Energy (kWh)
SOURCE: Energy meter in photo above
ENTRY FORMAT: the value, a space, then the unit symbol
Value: 2047 kWh
